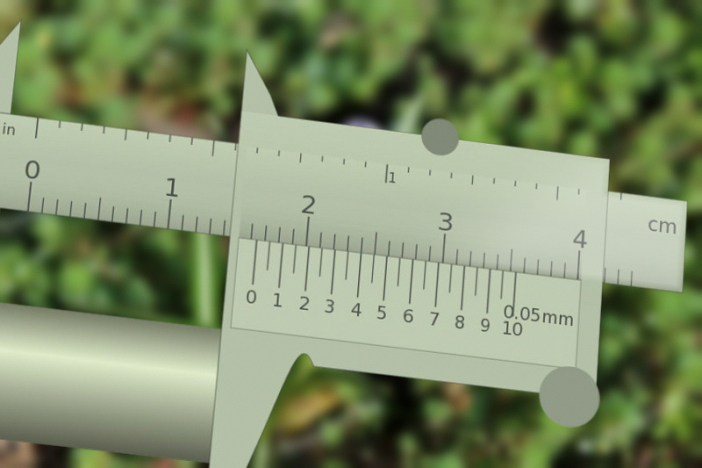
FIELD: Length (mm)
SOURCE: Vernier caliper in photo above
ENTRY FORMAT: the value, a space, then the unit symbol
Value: 16.4 mm
